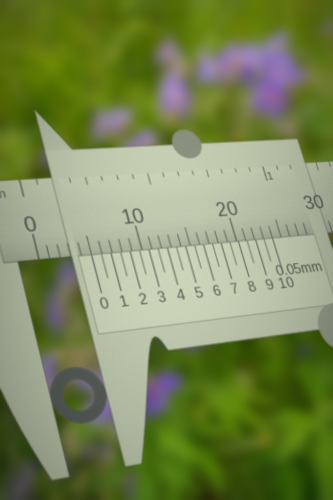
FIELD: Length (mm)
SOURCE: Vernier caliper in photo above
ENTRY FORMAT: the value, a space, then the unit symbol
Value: 5.0 mm
